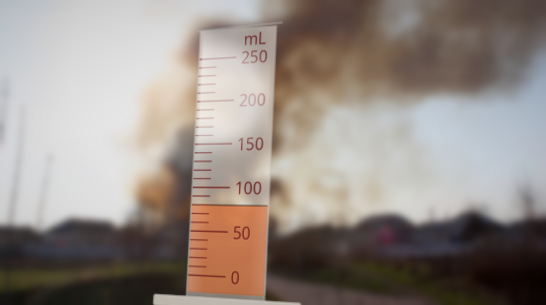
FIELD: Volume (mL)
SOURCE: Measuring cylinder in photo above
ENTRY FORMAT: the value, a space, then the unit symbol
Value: 80 mL
